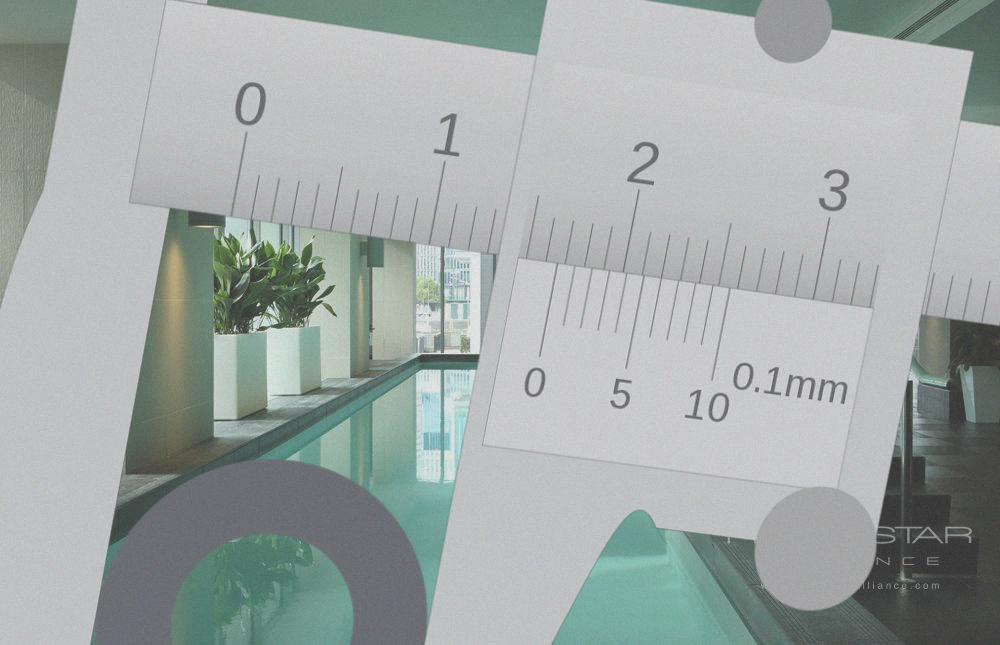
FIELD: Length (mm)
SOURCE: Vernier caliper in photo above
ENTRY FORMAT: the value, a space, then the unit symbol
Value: 16.6 mm
